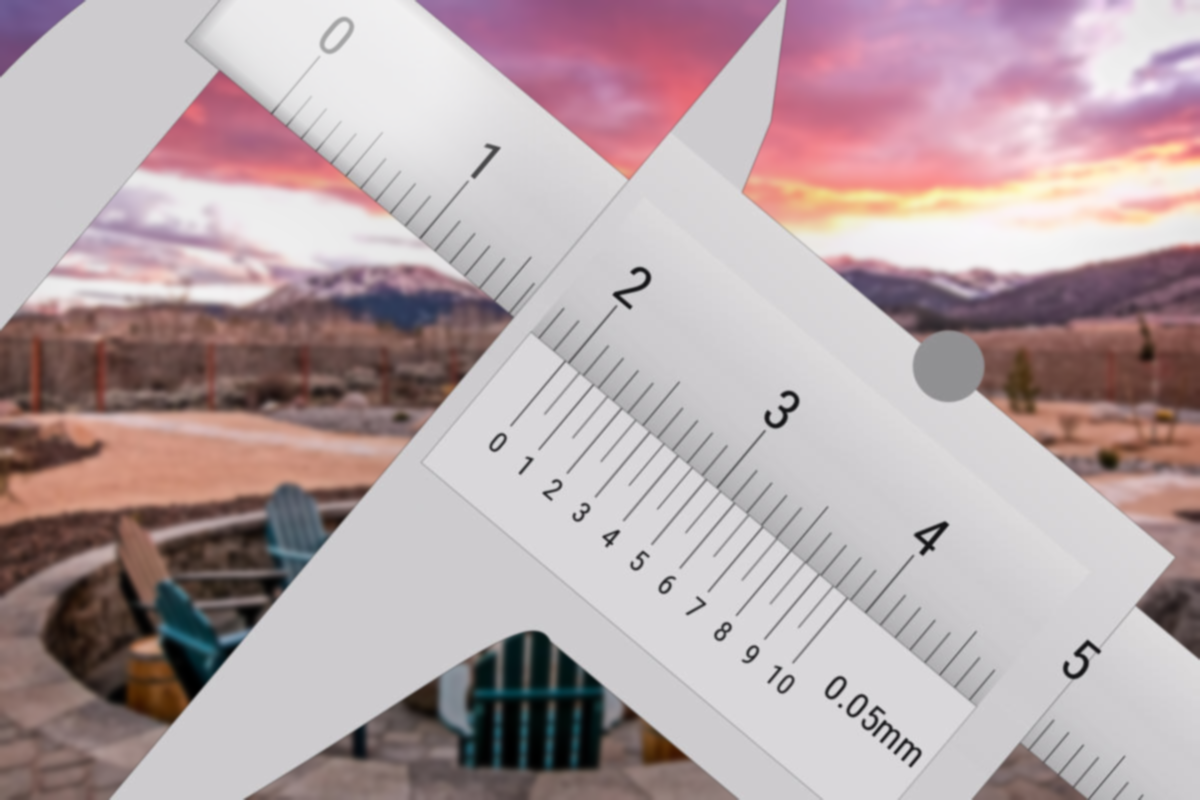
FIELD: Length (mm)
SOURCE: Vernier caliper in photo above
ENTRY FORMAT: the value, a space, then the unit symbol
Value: 19.8 mm
